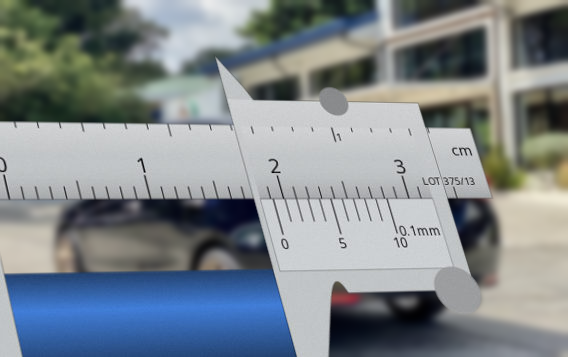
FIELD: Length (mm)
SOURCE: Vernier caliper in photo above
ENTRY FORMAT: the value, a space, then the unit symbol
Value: 19.2 mm
